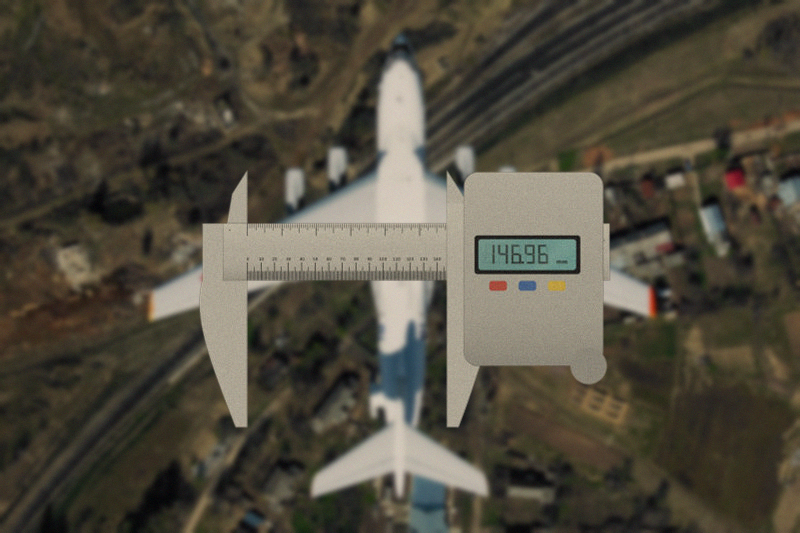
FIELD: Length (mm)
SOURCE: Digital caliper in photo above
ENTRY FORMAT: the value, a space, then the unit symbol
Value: 146.96 mm
